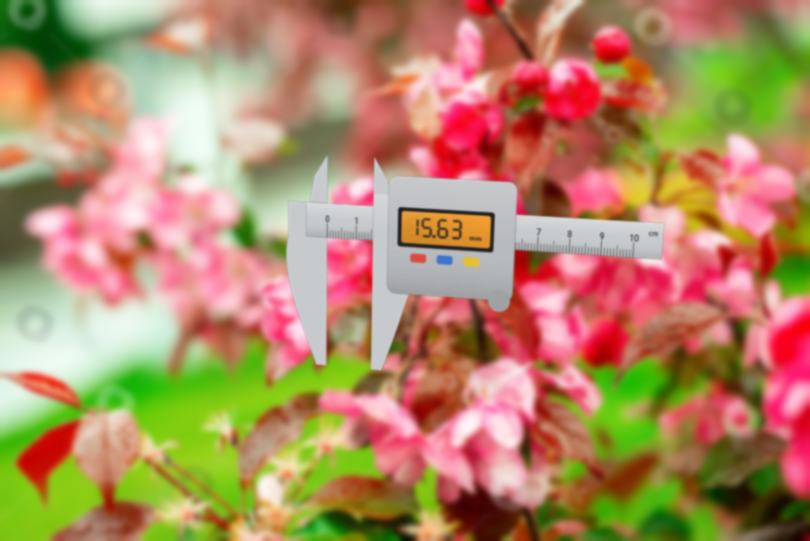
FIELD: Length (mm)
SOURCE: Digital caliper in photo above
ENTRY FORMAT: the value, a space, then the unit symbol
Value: 15.63 mm
